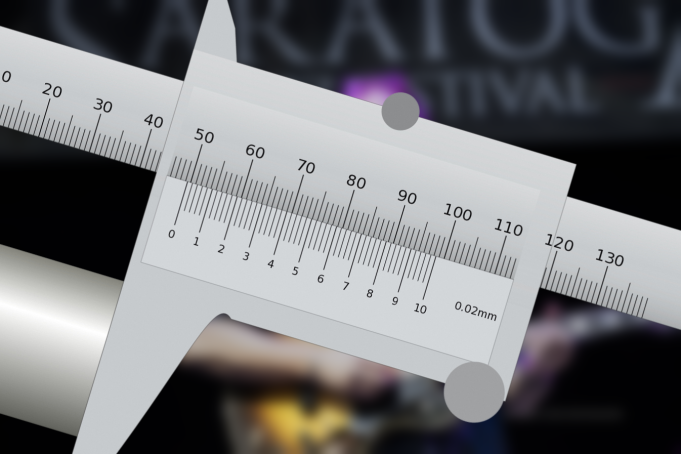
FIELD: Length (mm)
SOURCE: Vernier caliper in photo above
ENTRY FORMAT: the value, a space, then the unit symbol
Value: 49.4 mm
